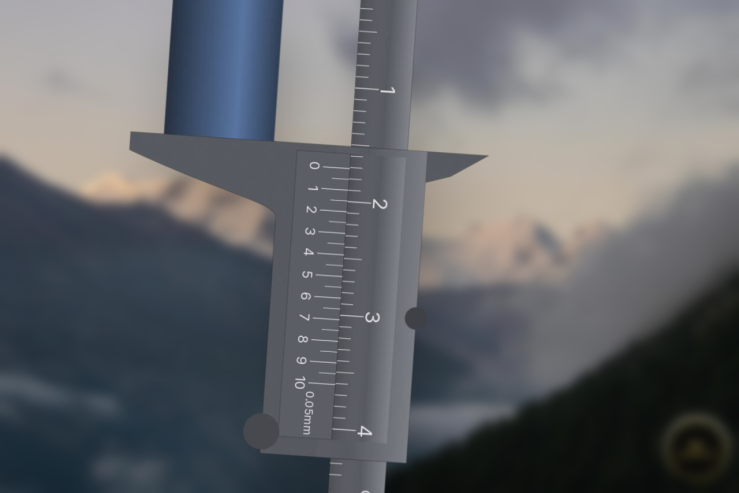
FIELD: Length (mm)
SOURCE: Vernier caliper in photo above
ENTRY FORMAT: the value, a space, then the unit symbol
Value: 17.1 mm
